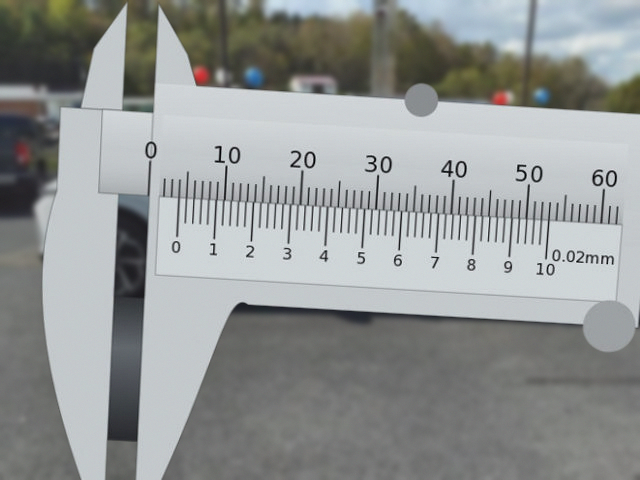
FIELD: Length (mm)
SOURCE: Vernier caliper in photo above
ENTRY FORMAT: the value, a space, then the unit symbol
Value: 4.0 mm
